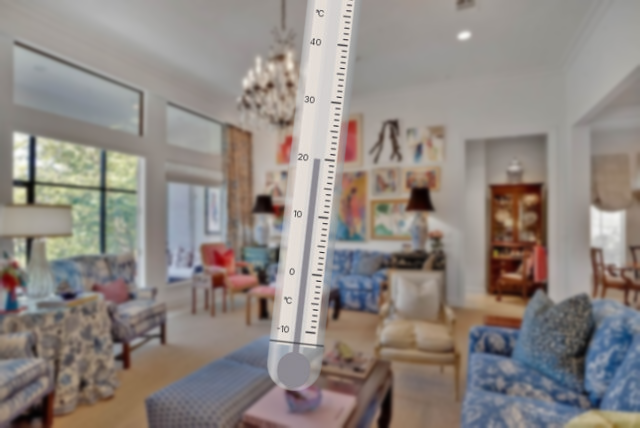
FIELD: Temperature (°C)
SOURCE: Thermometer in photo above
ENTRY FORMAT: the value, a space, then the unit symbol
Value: 20 °C
